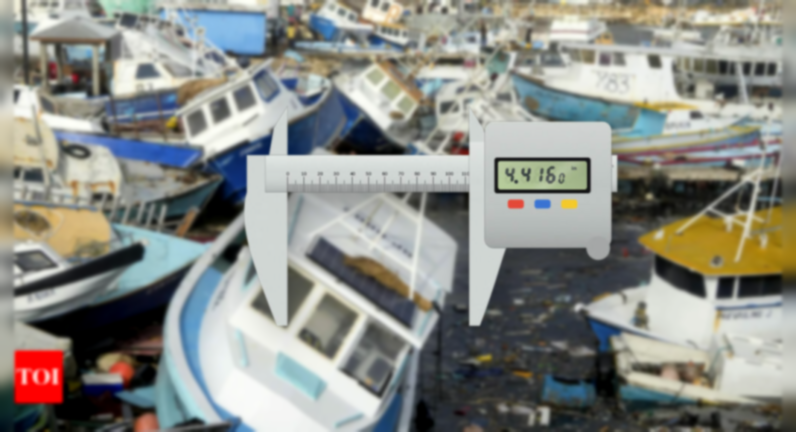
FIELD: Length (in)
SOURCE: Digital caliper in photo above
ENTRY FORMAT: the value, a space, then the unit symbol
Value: 4.4160 in
